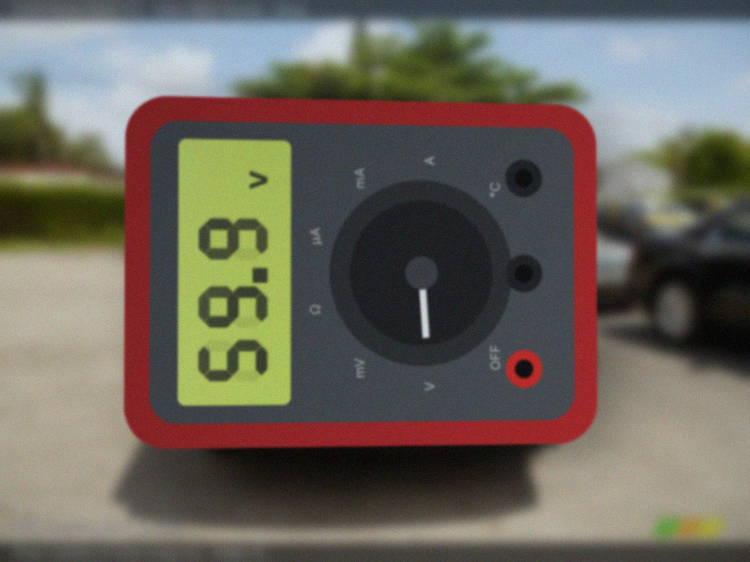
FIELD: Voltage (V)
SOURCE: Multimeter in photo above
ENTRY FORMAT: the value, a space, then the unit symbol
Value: 59.9 V
